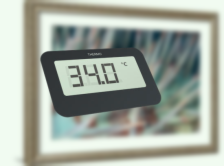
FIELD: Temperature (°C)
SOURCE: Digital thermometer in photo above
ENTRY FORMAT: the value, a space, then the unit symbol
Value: 34.0 °C
